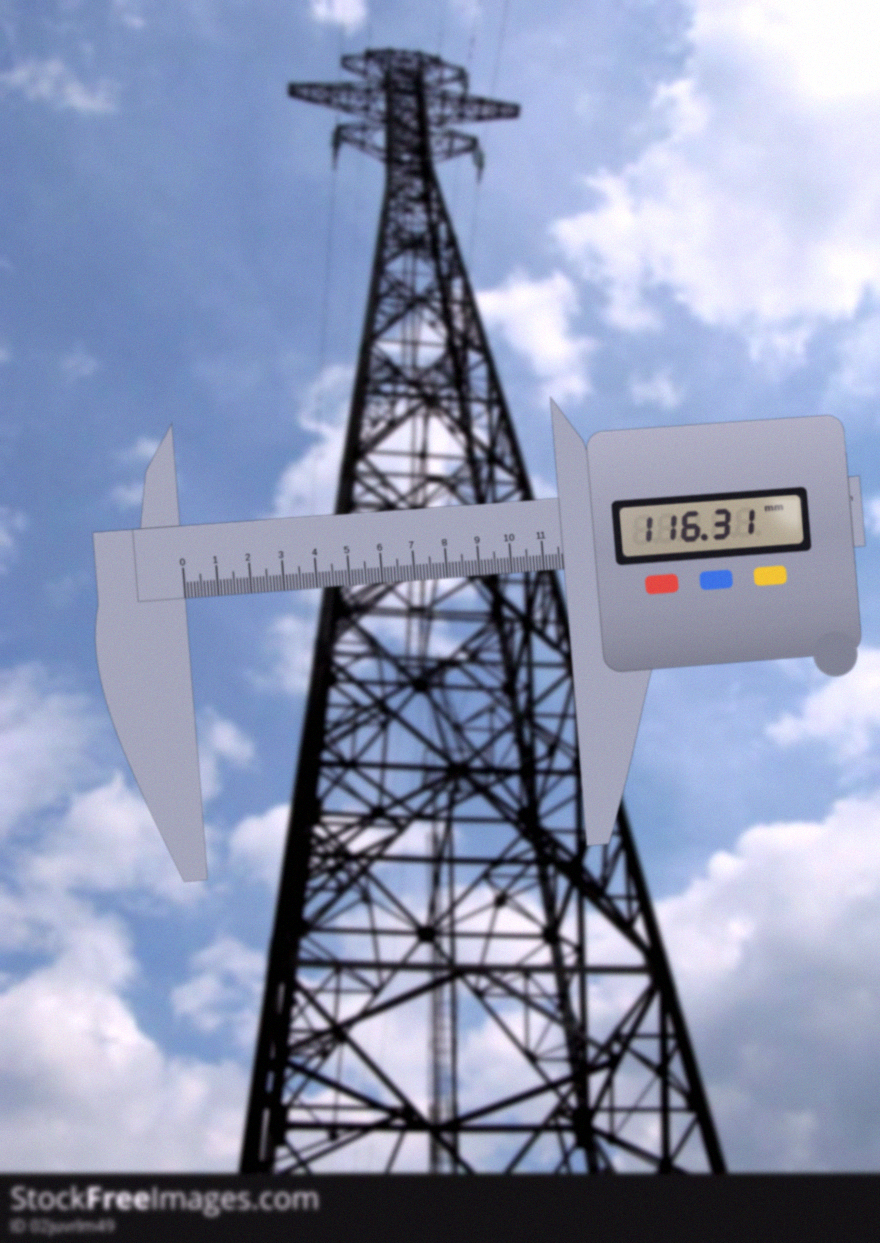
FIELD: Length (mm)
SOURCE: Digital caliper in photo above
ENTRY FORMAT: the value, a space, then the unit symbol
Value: 116.31 mm
